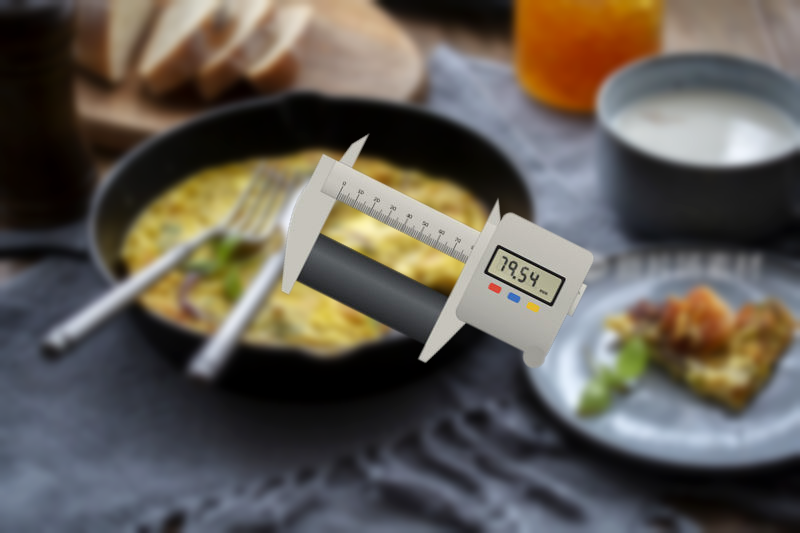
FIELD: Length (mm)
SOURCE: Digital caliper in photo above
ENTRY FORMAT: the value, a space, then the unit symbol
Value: 79.54 mm
